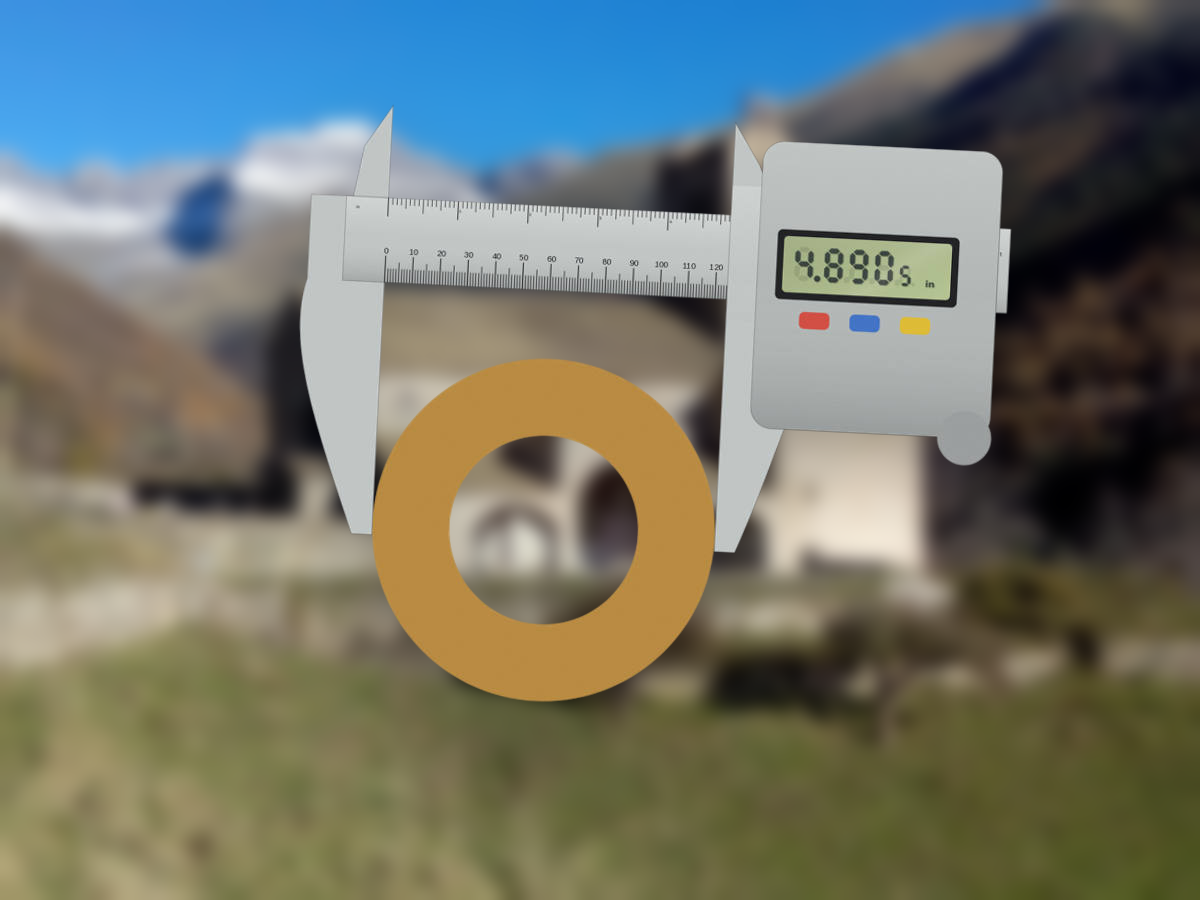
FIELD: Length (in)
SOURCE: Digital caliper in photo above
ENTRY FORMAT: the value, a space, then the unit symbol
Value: 4.8905 in
